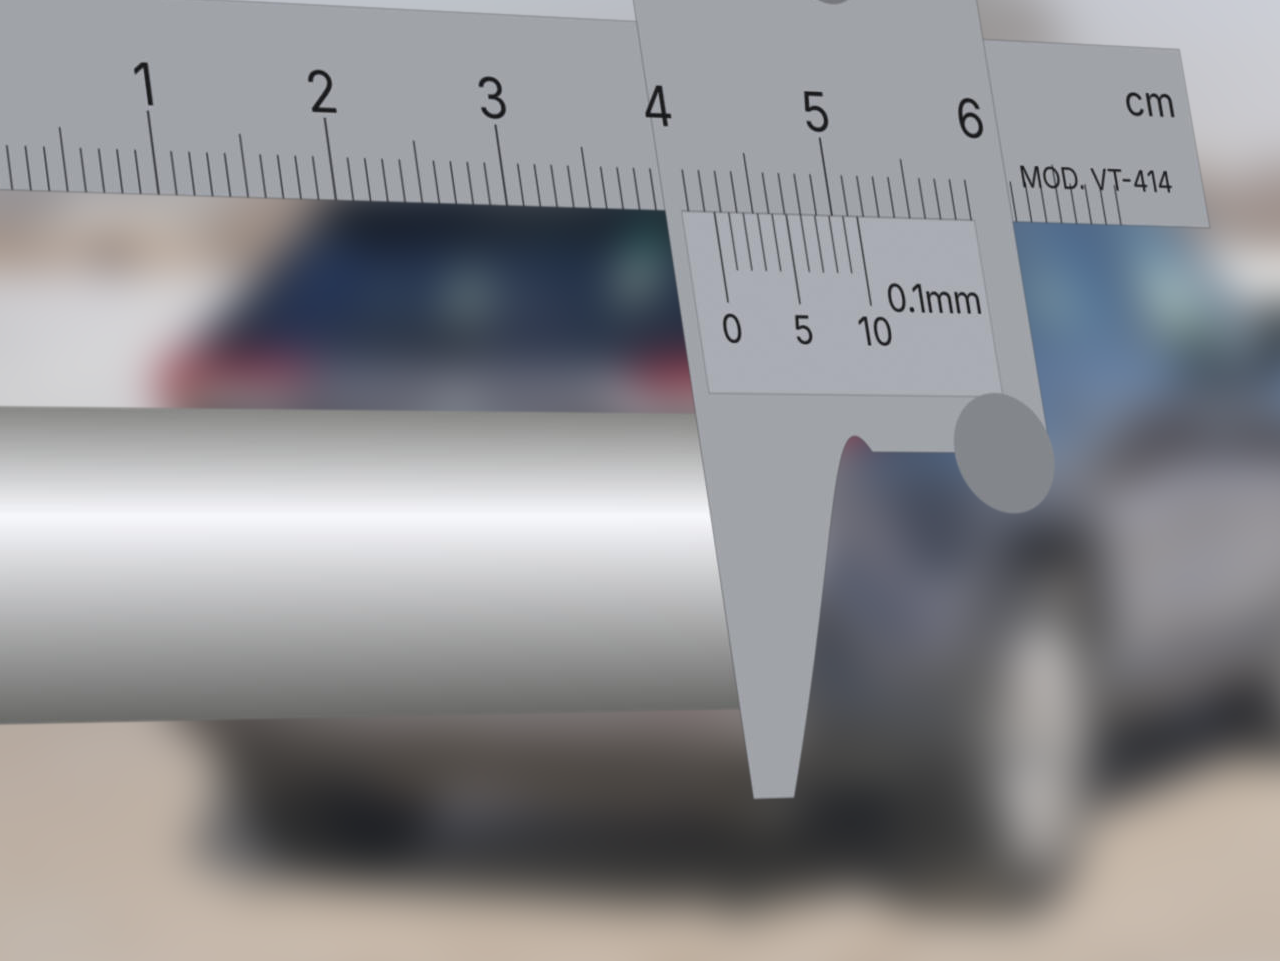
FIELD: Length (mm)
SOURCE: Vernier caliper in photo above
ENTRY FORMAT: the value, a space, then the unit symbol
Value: 42.6 mm
